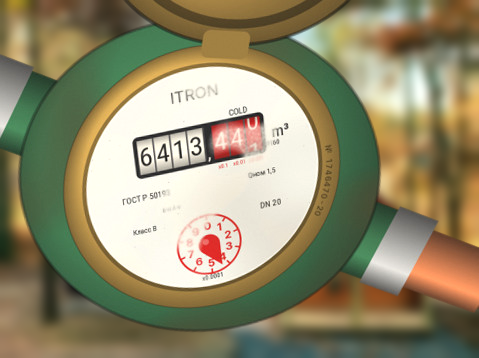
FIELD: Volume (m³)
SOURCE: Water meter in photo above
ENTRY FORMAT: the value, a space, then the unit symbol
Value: 6413.4404 m³
